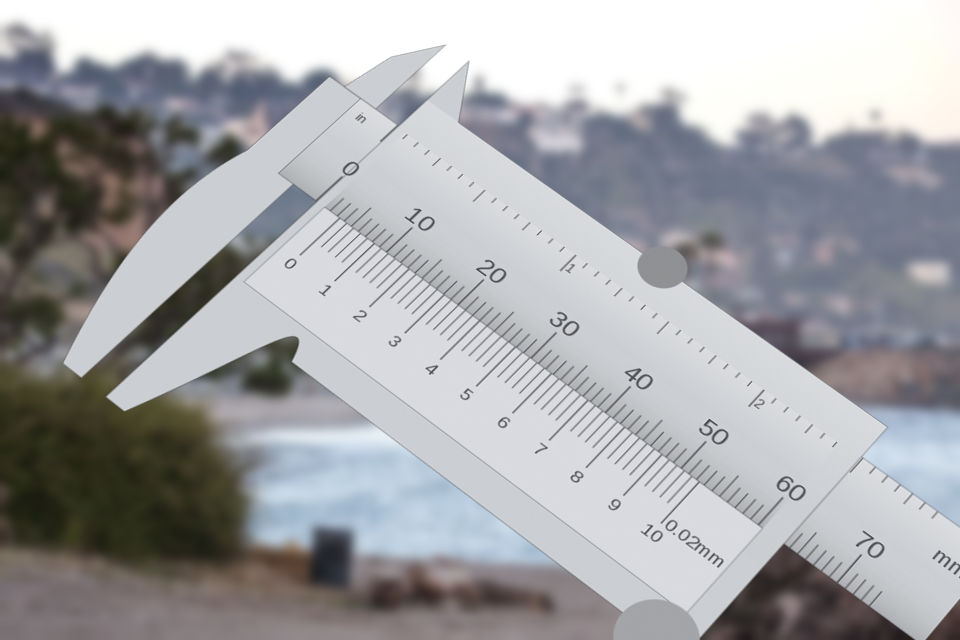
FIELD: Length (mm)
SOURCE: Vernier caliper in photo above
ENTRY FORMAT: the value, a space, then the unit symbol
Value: 3.4 mm
